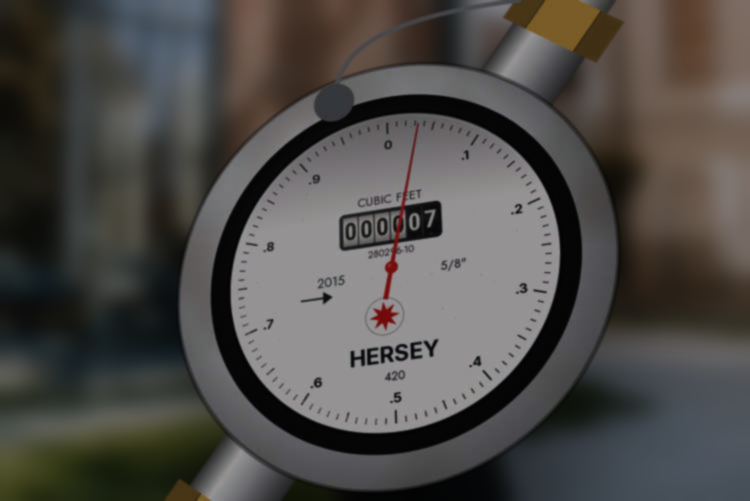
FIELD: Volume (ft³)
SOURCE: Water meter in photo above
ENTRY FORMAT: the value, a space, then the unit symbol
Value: 7.03 ft³
